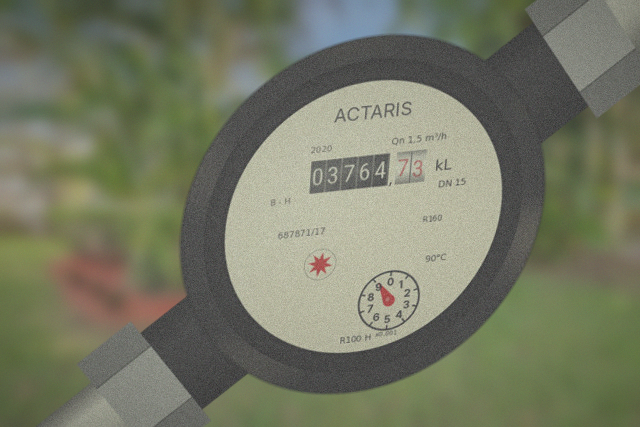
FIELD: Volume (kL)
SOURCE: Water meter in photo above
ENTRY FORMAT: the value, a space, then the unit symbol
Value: 3764.729 kL
